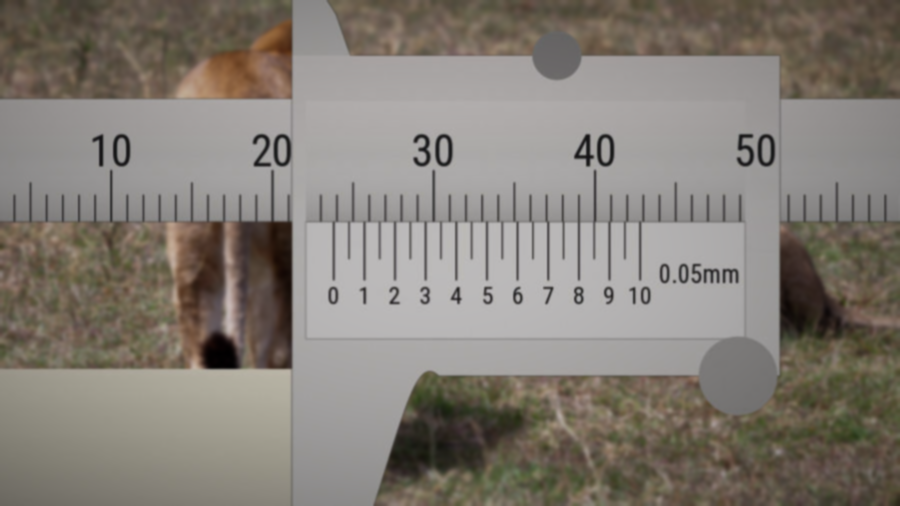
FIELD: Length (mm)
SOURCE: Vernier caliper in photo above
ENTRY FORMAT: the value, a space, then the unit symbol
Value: 23.8 mm
